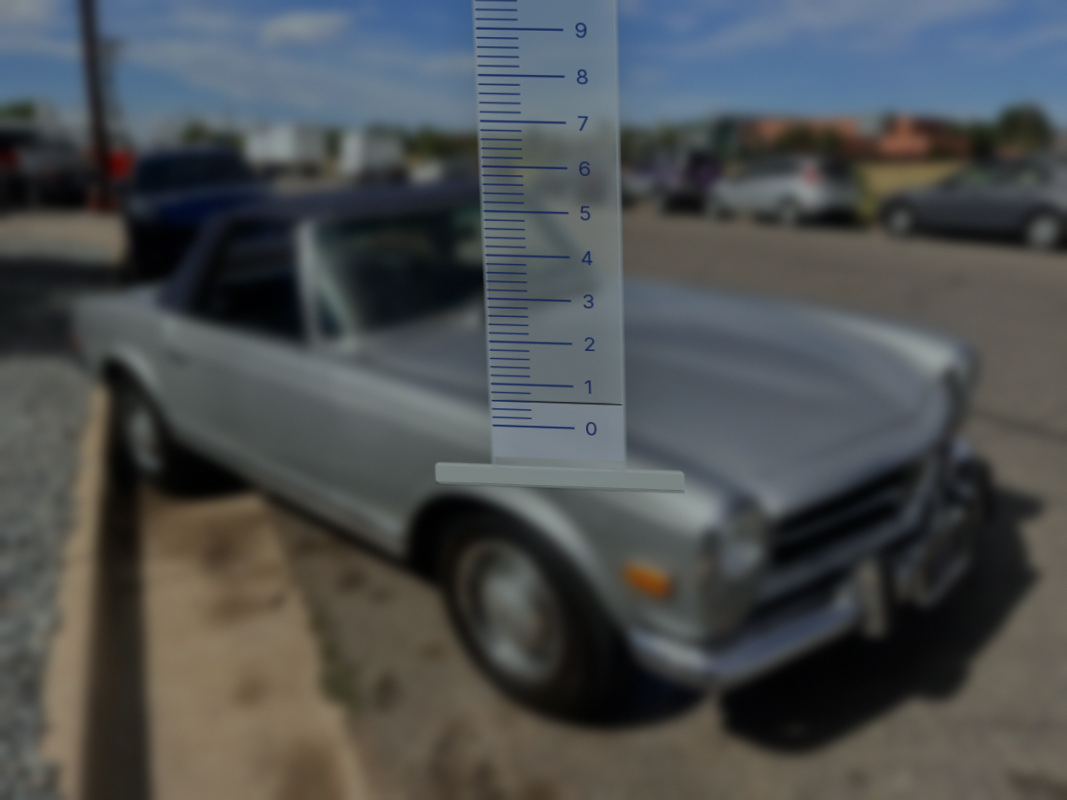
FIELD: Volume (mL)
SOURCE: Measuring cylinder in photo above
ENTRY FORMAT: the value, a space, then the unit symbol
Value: 0.6 mL
